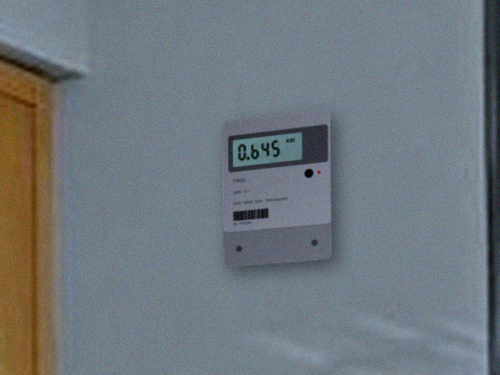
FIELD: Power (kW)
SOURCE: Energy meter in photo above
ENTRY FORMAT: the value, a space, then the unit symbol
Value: 0.645 kW
